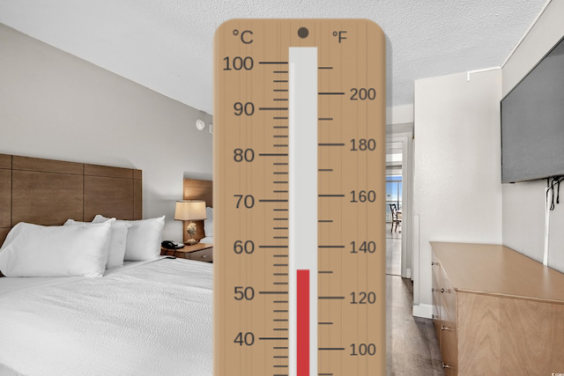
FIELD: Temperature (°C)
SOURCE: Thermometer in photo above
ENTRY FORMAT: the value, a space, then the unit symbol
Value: 55 °C
